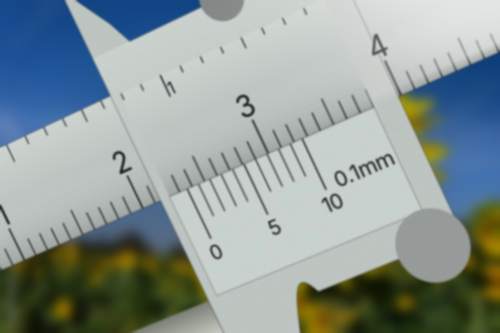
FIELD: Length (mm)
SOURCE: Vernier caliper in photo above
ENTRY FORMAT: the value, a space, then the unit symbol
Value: 23.6 mm
